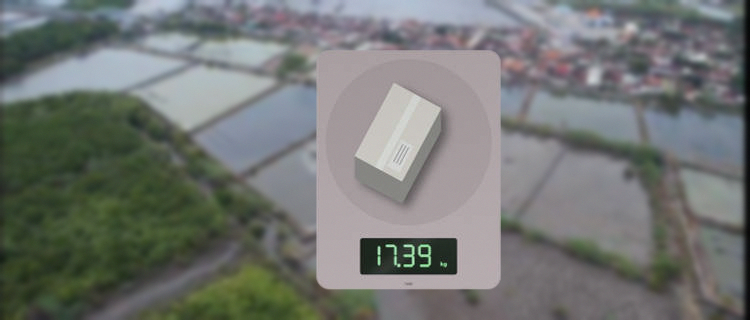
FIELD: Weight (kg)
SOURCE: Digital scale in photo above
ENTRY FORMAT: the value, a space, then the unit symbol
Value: 17.39 kg
